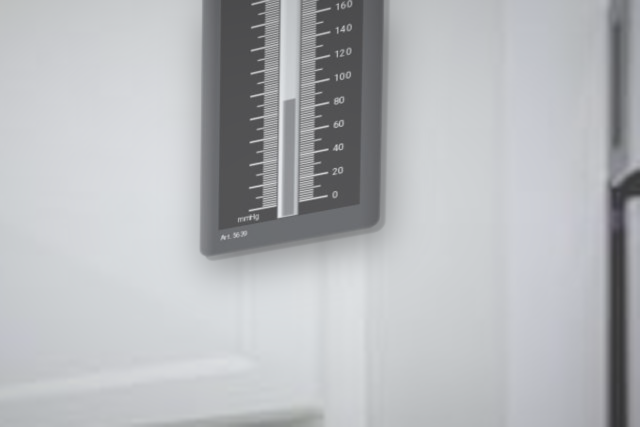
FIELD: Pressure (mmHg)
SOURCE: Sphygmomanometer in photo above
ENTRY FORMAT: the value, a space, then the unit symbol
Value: 90 mmHg
